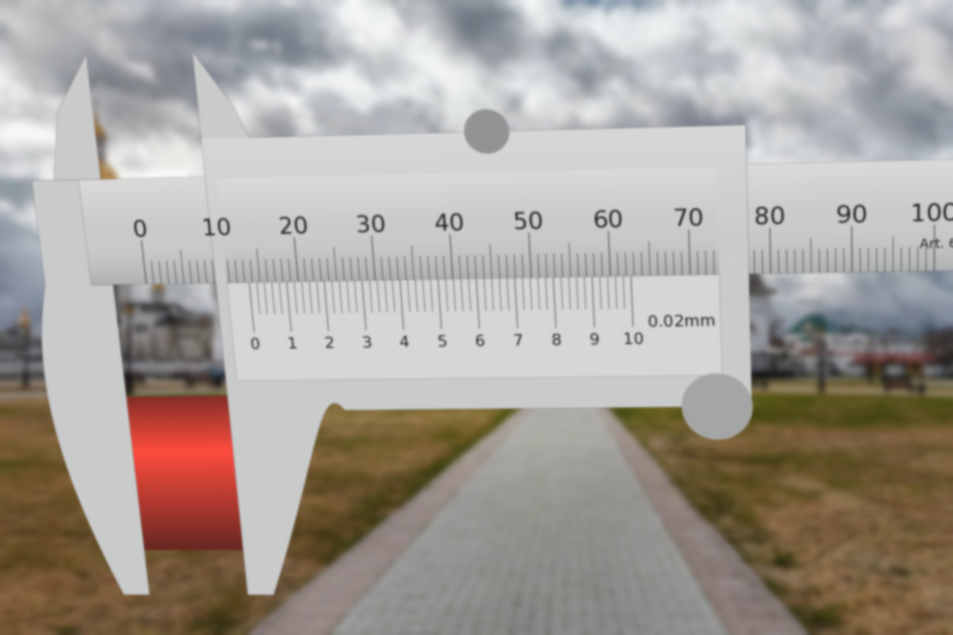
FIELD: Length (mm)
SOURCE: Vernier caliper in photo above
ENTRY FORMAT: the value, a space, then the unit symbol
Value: 13.6 mm
